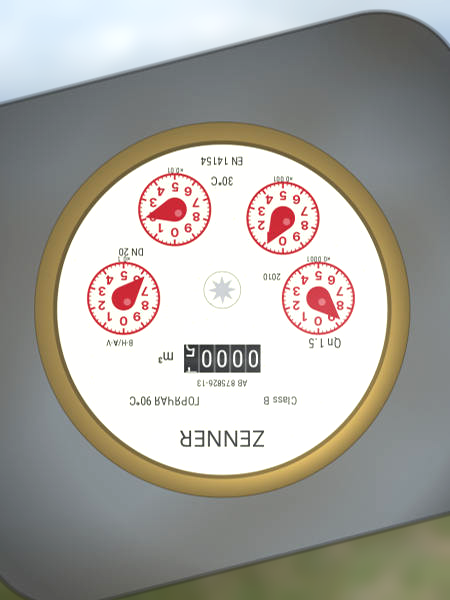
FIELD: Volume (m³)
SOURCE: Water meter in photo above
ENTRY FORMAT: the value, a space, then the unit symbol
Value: 4.6208 m³
